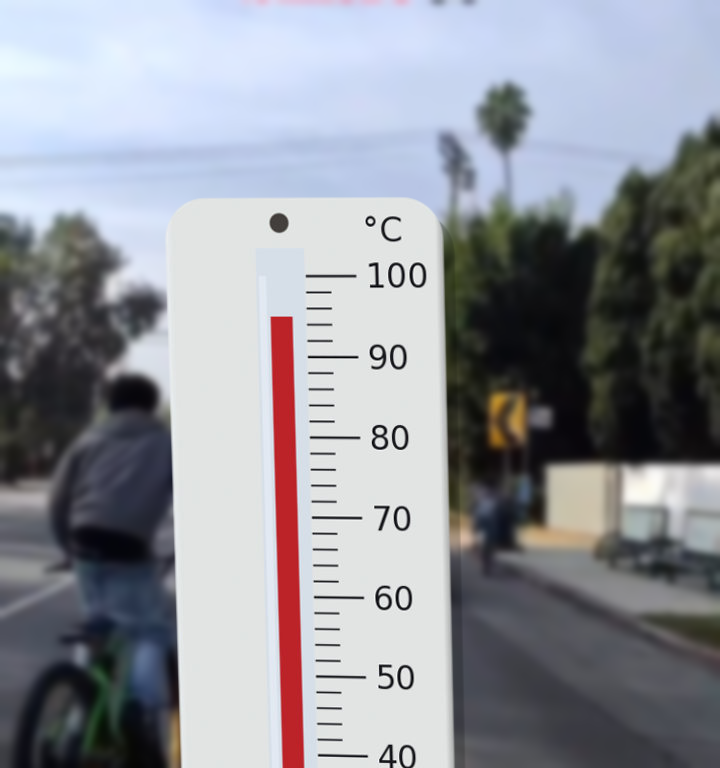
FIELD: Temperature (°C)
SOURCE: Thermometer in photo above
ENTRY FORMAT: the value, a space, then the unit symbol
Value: 95 °C
